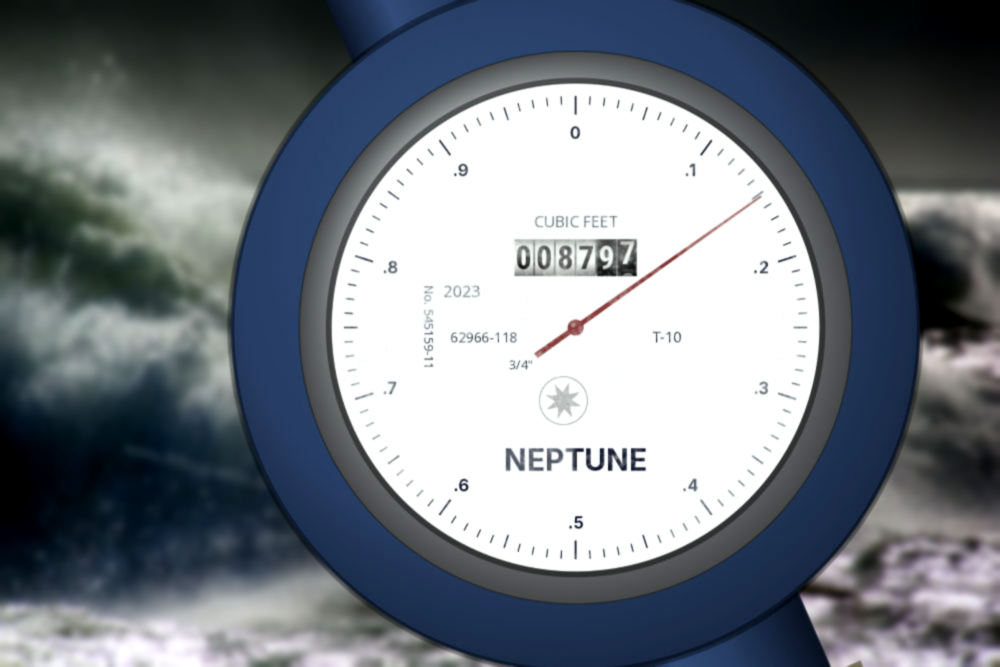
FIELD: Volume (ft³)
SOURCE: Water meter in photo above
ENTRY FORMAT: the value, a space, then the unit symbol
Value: 8797.15 ft³
